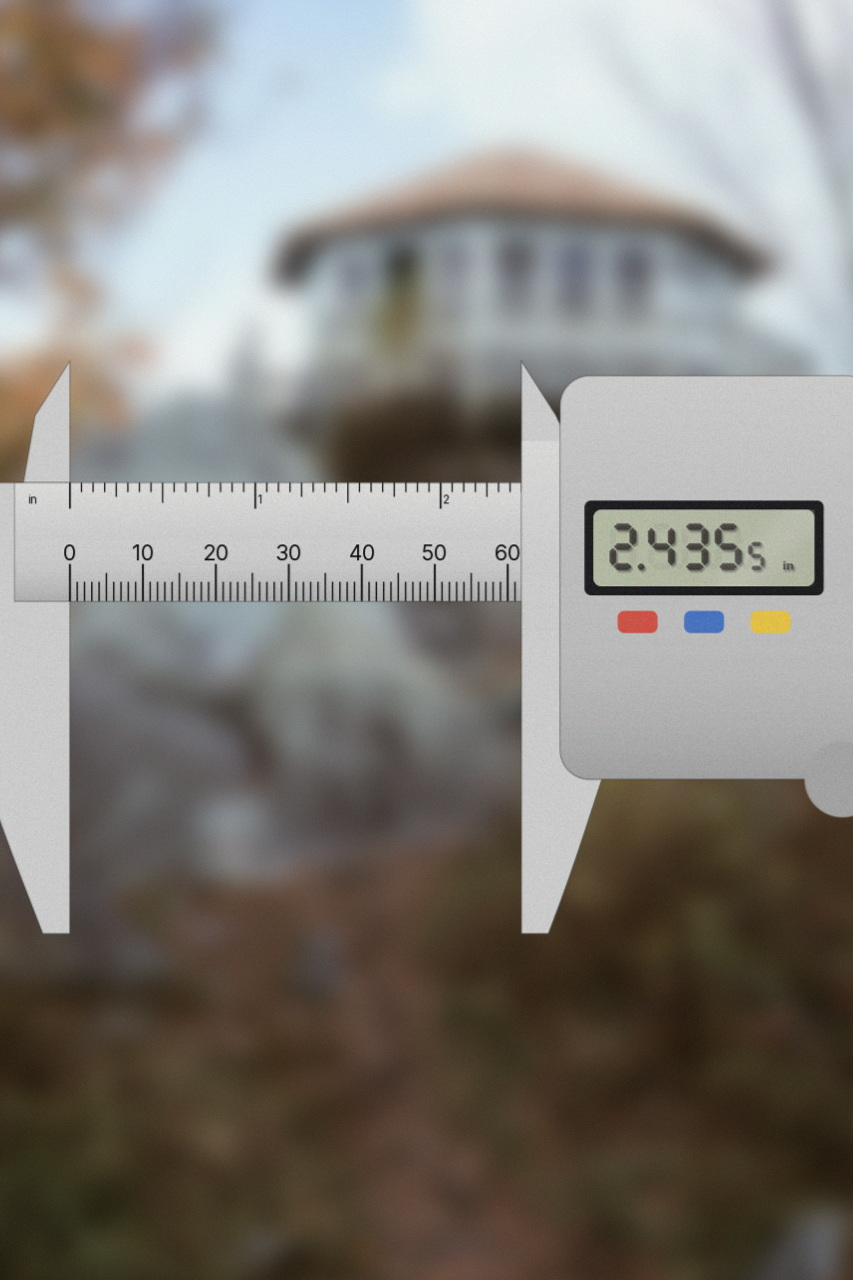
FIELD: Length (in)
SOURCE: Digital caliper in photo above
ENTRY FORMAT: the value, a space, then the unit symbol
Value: 2.4355 in
